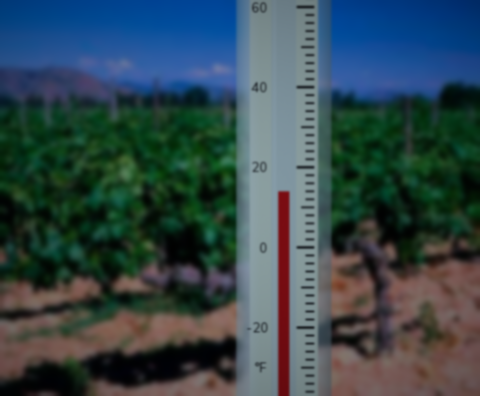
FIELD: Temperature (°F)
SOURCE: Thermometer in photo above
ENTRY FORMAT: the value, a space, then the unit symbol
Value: 14 °F
